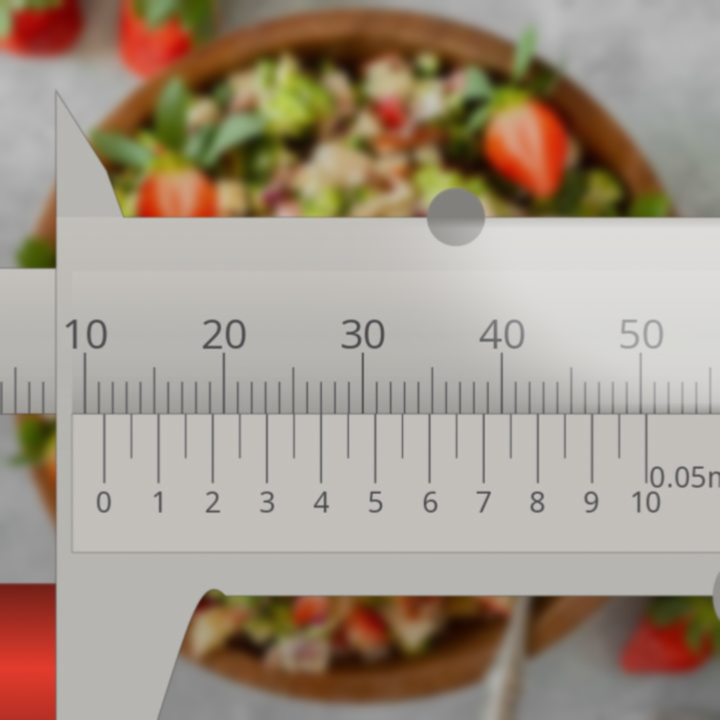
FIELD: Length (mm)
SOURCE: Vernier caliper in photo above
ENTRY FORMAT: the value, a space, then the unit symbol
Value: 11.4 mm
